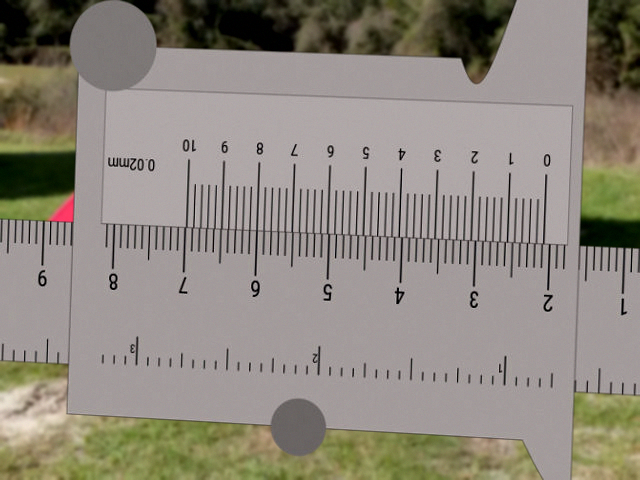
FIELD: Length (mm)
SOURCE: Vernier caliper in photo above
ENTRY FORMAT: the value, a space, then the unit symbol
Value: 20.8 mm
